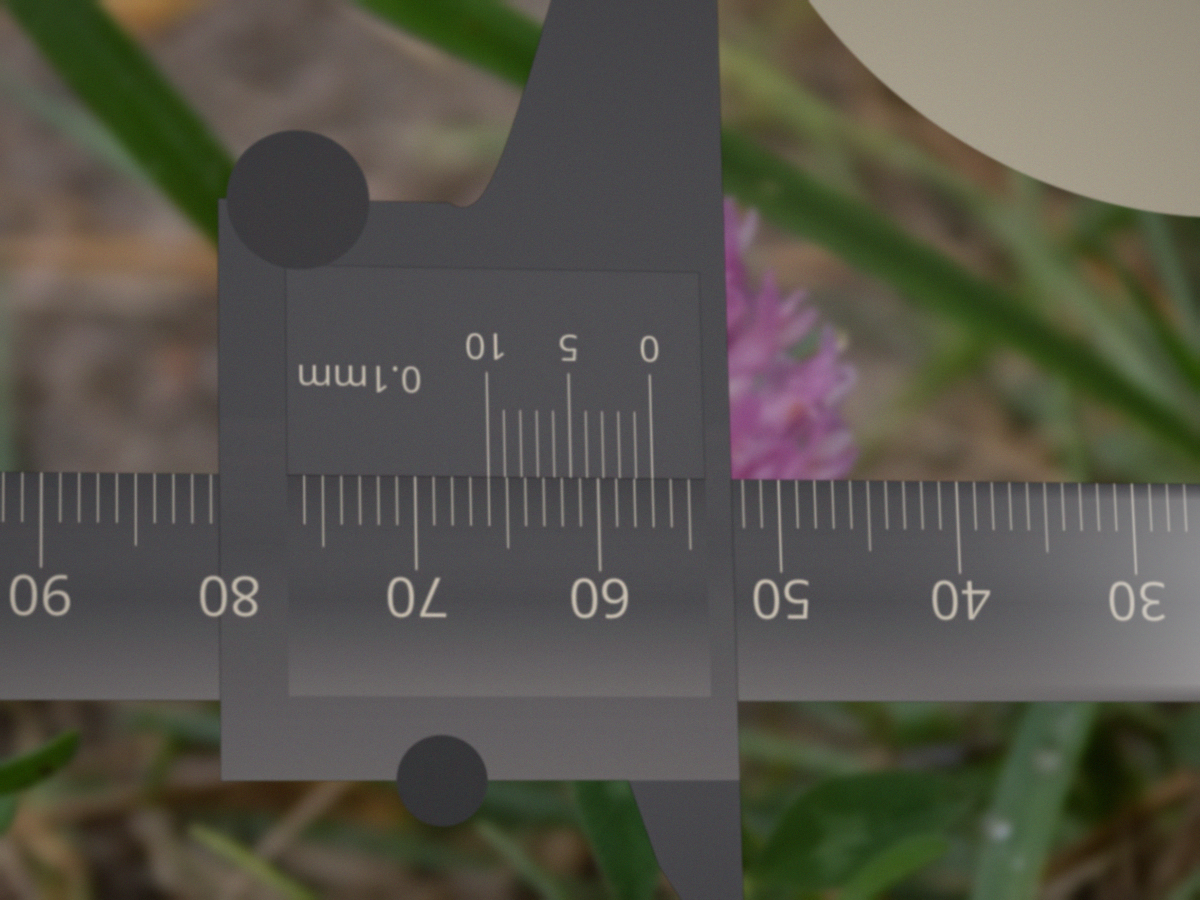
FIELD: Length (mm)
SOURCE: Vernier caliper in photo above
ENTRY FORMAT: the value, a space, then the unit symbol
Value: 57.0 mm
